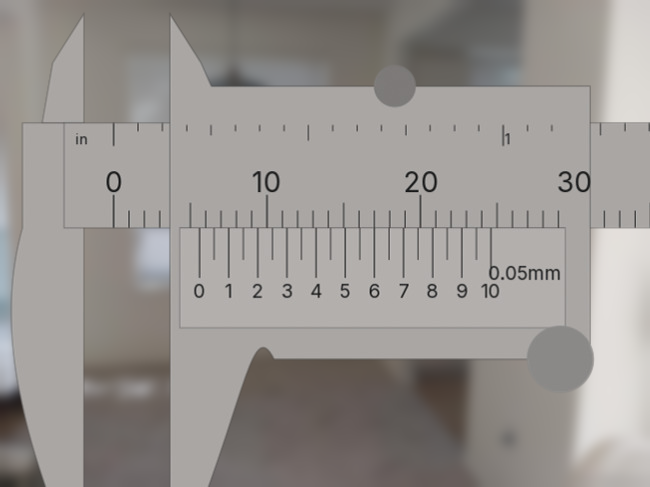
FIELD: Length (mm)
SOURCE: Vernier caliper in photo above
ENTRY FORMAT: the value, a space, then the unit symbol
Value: 5.6 mm
